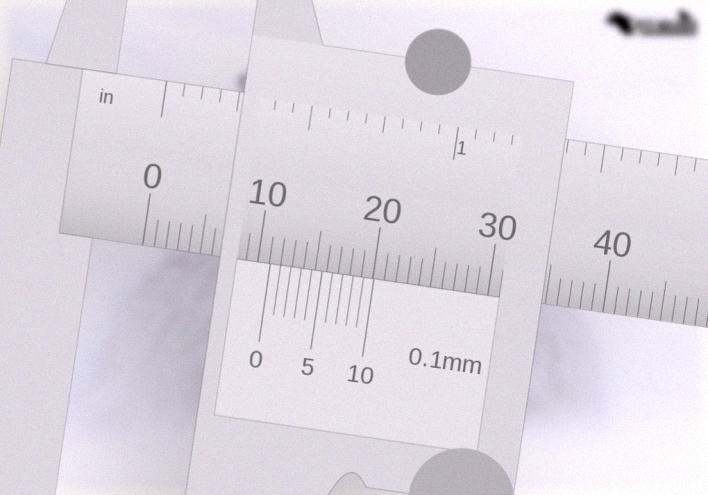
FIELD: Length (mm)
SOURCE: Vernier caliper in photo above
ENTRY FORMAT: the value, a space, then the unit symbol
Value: 11.1 mm
